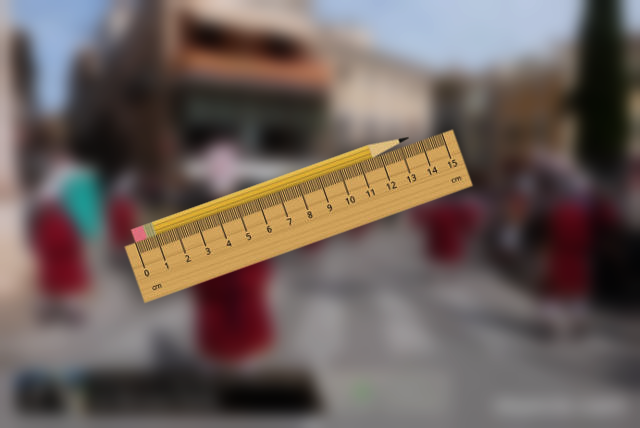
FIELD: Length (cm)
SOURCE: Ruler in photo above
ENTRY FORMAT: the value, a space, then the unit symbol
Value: 13.5 cm
